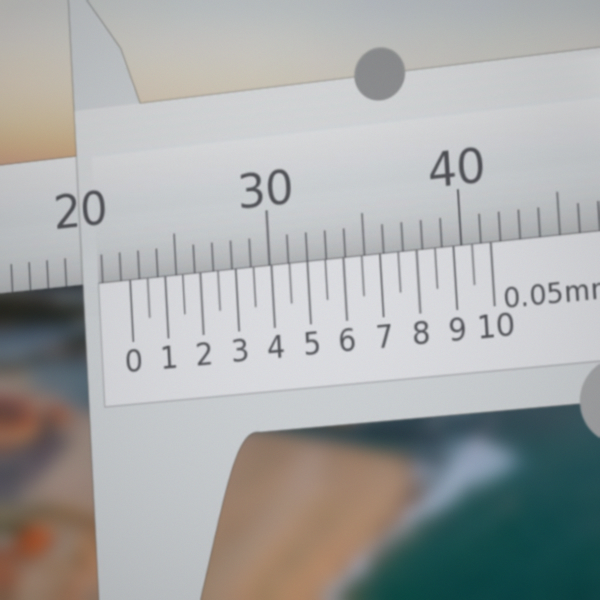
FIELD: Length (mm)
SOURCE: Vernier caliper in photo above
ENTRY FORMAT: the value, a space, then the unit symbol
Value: 22.5 mm
